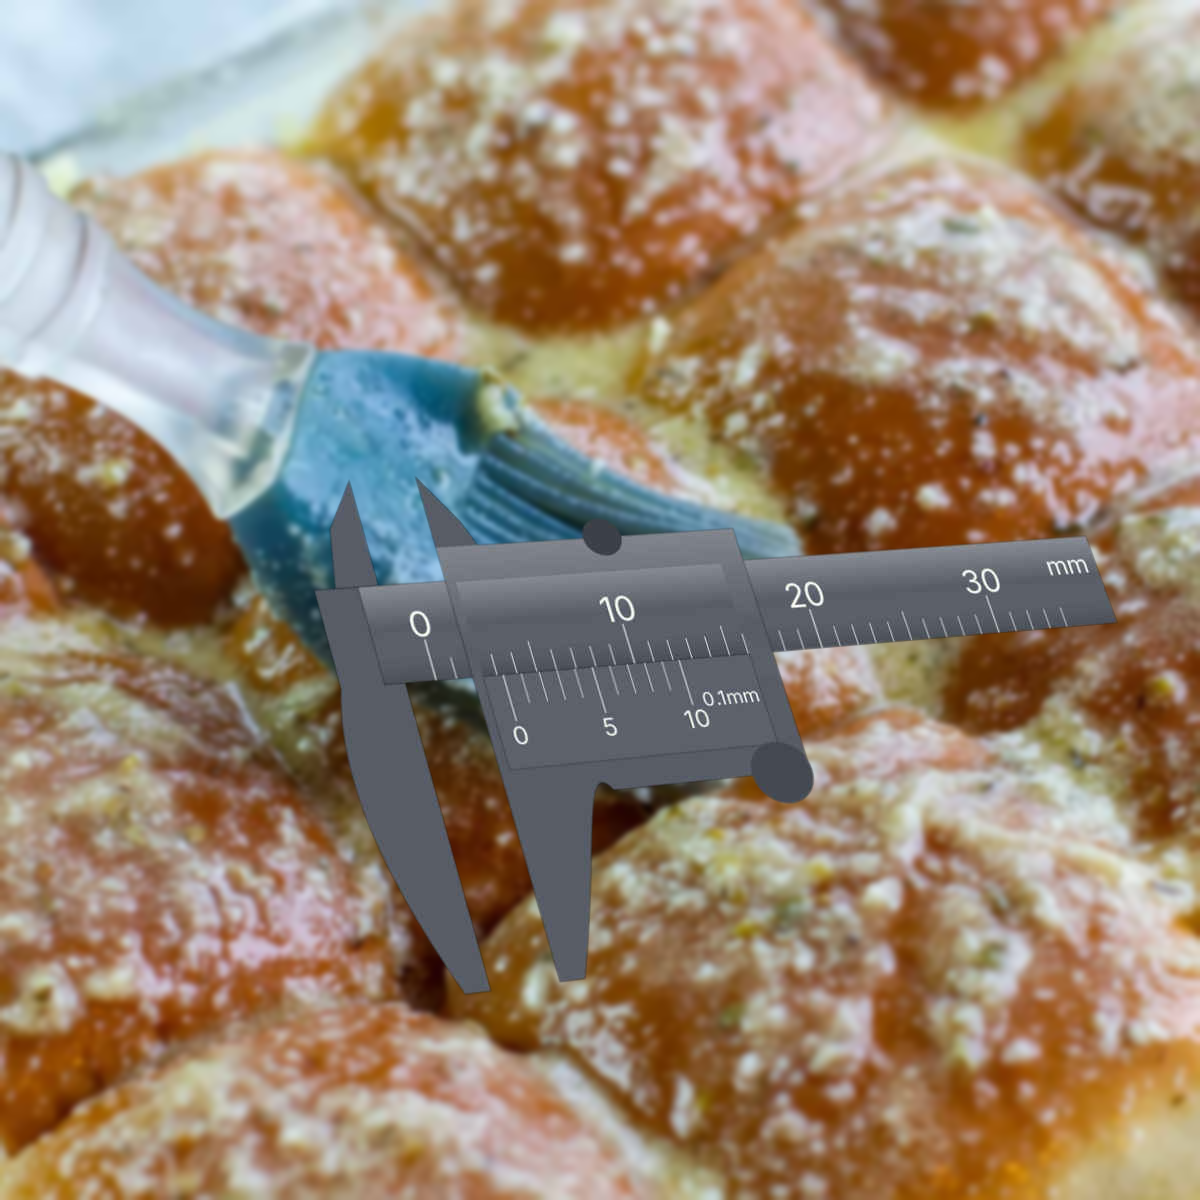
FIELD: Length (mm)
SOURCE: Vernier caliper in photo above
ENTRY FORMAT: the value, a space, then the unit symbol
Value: 3.3 mm
